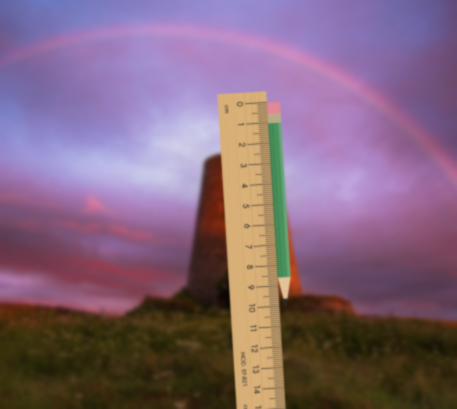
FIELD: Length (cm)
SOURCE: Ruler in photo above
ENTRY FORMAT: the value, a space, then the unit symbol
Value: 10 cm
